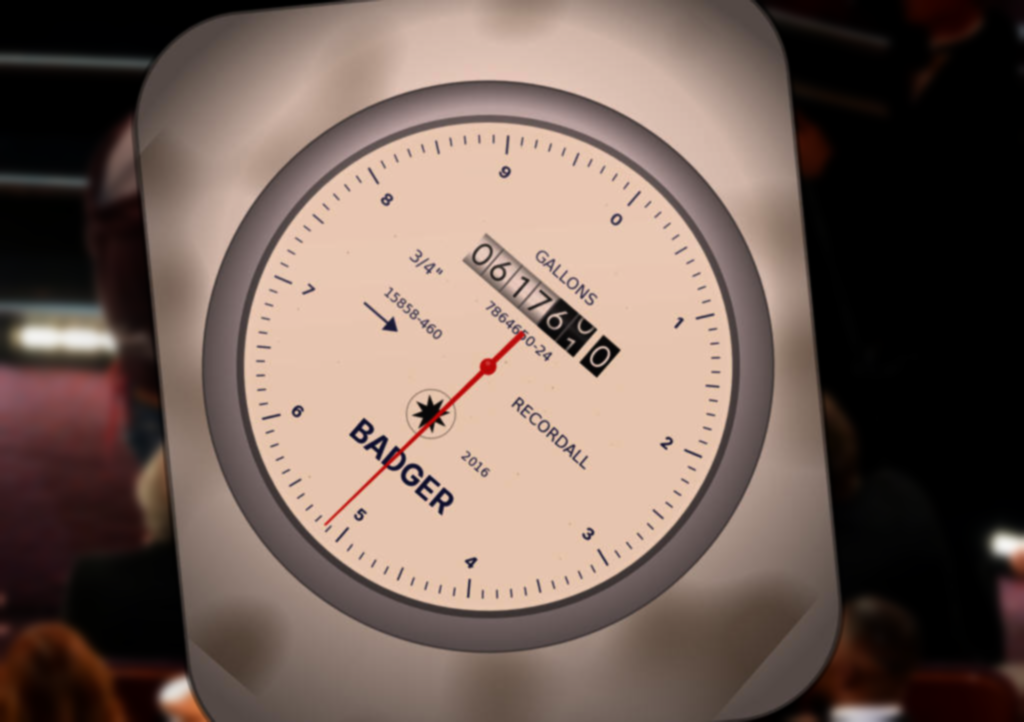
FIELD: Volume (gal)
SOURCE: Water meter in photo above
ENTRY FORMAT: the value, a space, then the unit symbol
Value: 617605.1 gal
